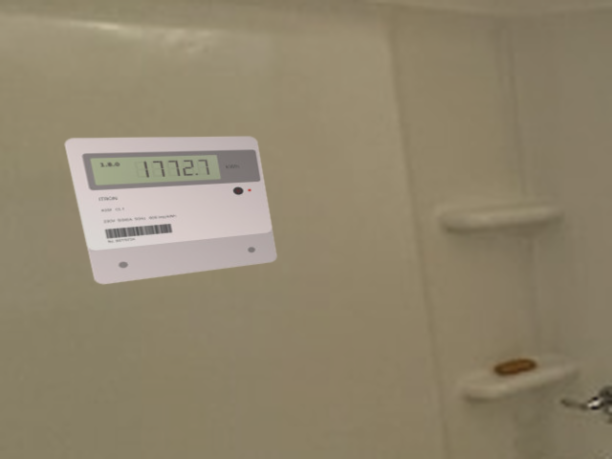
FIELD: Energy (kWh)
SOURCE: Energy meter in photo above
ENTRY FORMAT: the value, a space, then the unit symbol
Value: 1772.7 kWh
